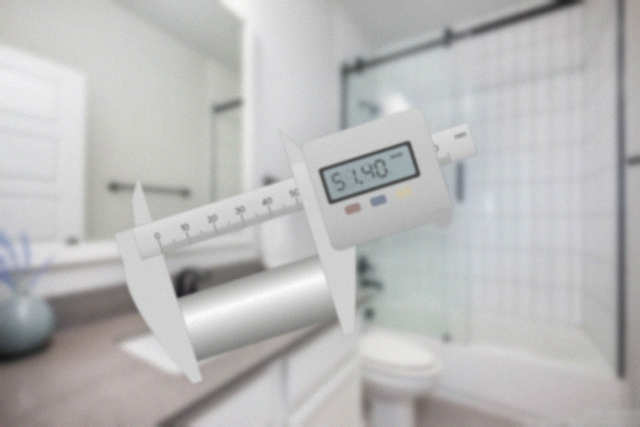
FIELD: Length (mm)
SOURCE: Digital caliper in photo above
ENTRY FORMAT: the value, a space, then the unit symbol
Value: 51.40 mm
